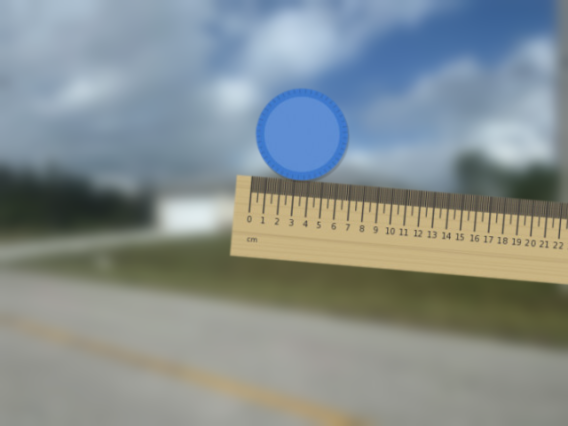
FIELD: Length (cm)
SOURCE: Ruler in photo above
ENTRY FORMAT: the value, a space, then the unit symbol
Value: 6.5 cm
